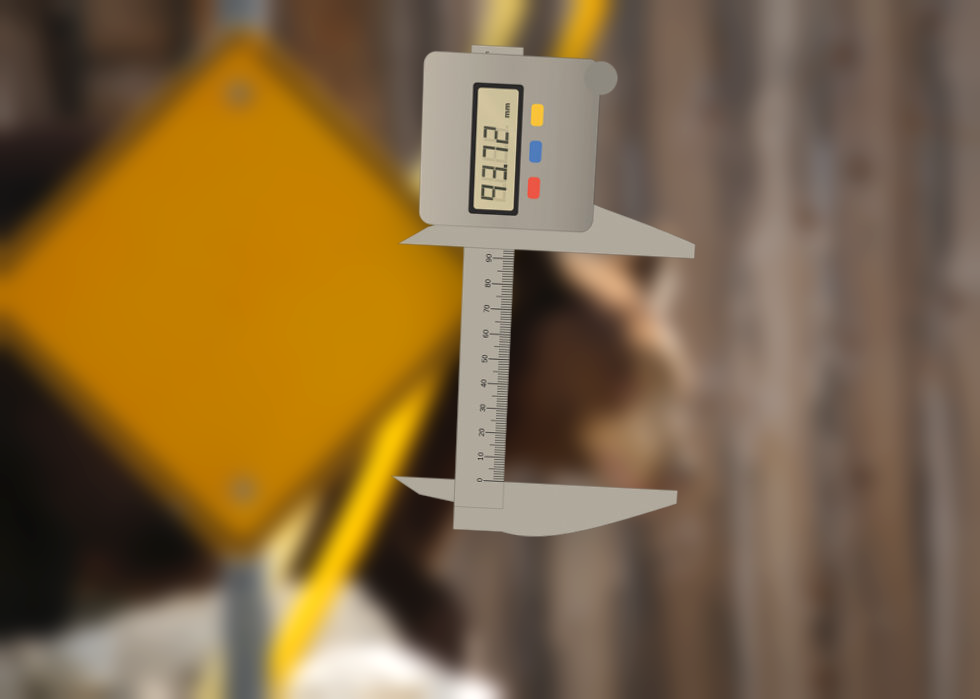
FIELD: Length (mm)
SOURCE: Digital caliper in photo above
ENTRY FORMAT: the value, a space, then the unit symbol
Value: 93.72 mm
